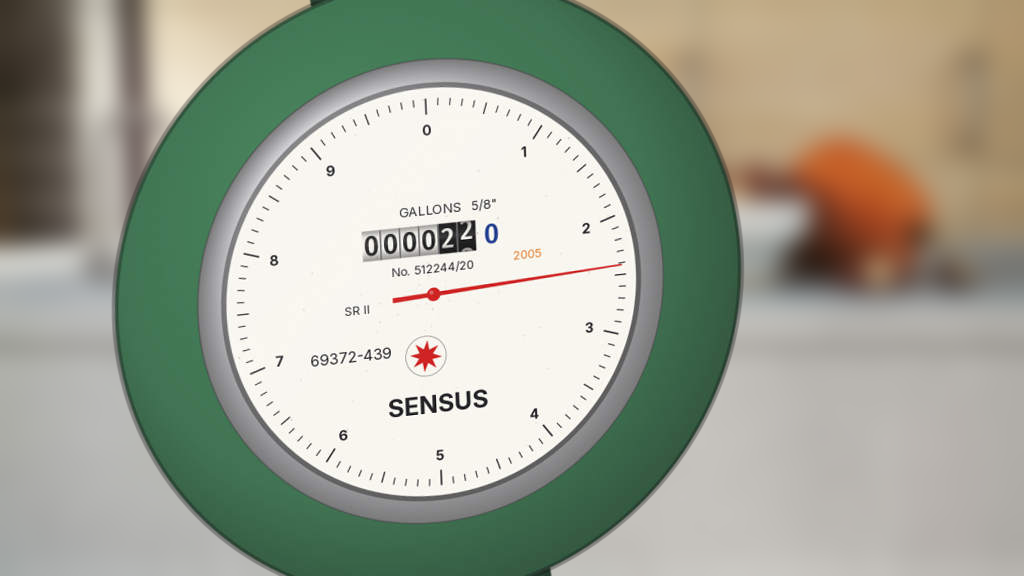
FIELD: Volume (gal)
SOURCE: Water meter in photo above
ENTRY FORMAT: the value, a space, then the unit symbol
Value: 222.4 gal
